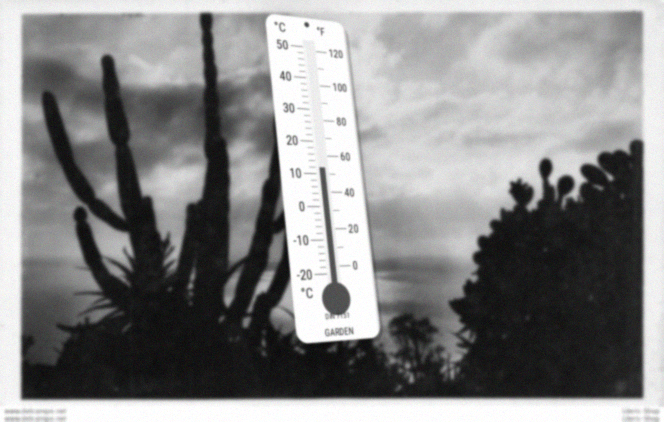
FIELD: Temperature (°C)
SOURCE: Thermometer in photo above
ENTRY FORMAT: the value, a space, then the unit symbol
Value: 12 °C
